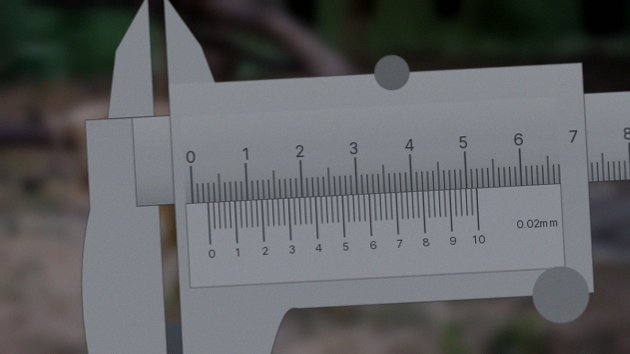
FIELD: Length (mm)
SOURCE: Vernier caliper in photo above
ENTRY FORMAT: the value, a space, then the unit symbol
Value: 2.8 mm
